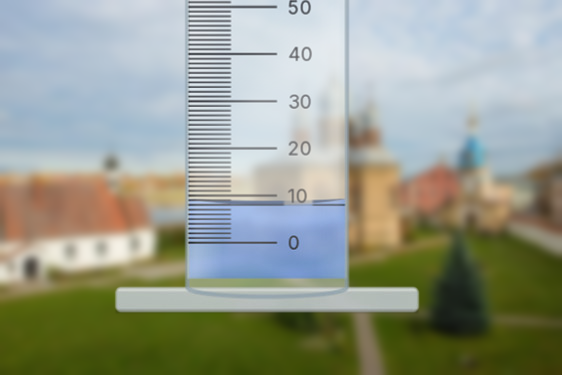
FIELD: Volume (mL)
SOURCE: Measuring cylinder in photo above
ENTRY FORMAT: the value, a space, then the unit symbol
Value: 8 mL
